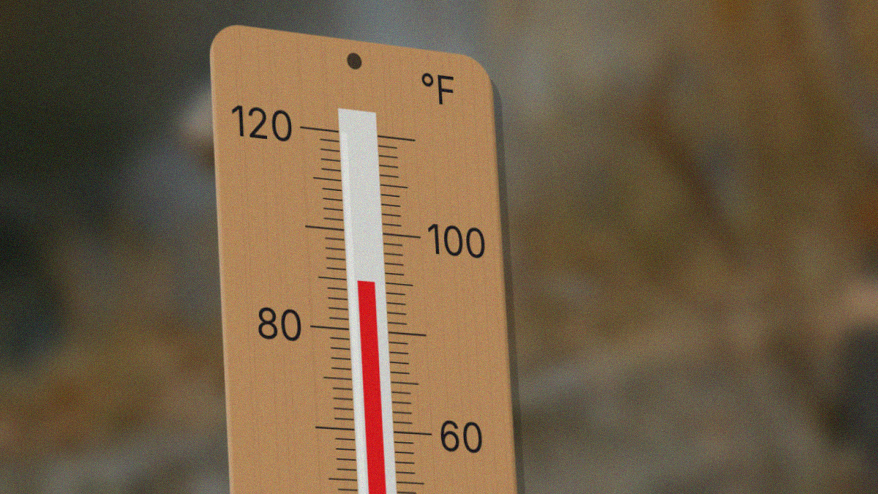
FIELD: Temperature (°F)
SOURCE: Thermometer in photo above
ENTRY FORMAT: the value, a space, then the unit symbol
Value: 90 °F
